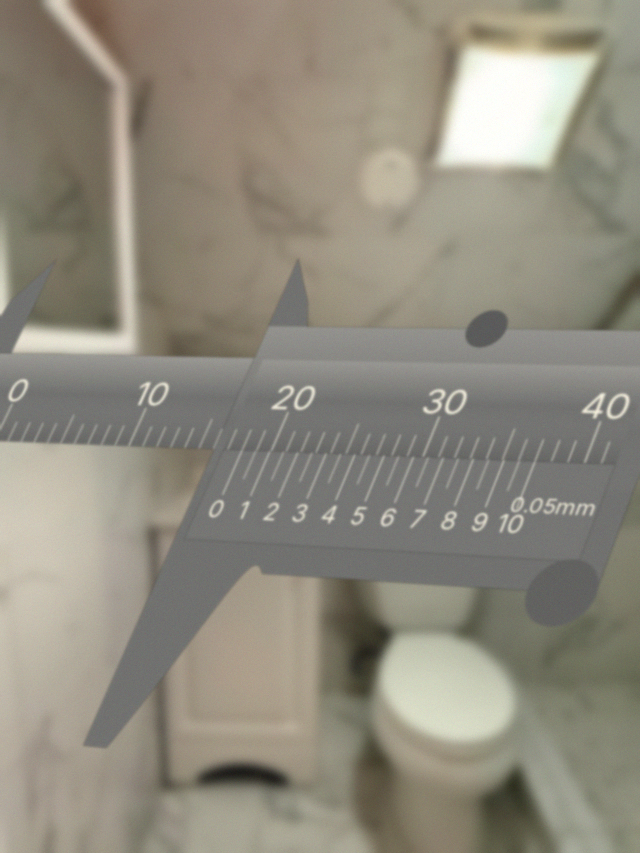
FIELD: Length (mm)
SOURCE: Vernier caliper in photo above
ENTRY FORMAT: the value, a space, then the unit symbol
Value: 18.0 mm
